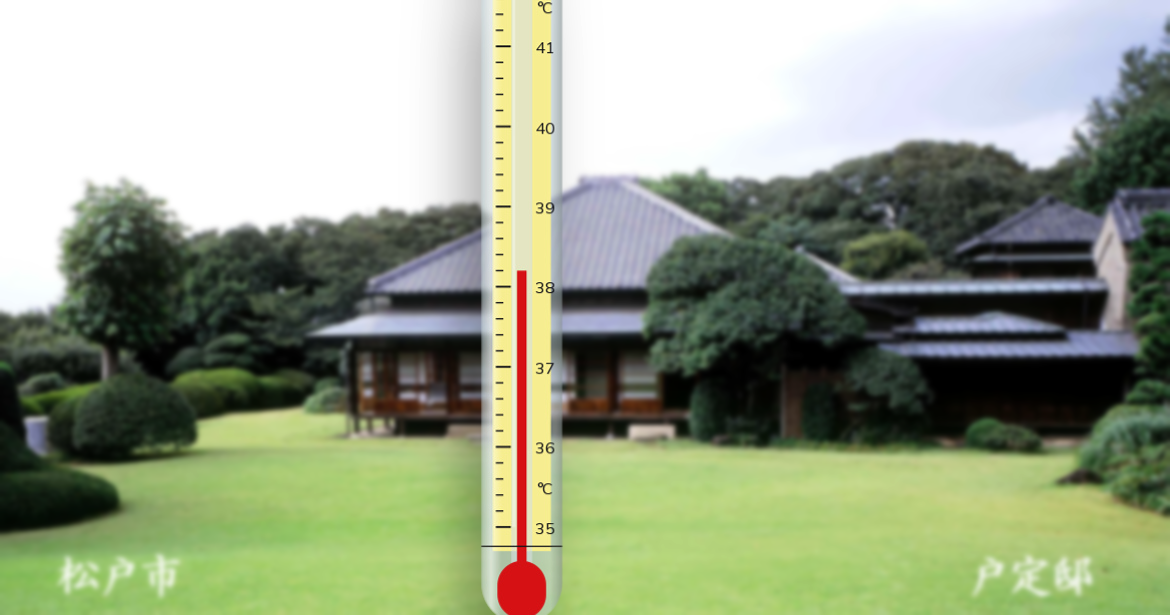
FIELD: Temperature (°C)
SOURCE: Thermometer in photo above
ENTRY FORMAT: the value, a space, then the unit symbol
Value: 38.2 °C
